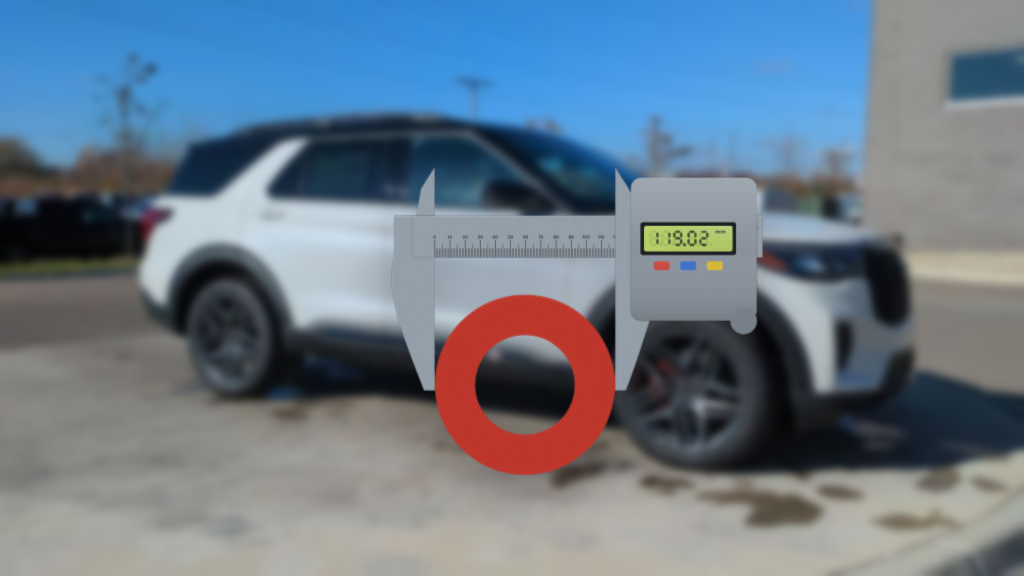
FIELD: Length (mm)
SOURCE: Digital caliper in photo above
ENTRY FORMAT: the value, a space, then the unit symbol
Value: 119.02 mm
